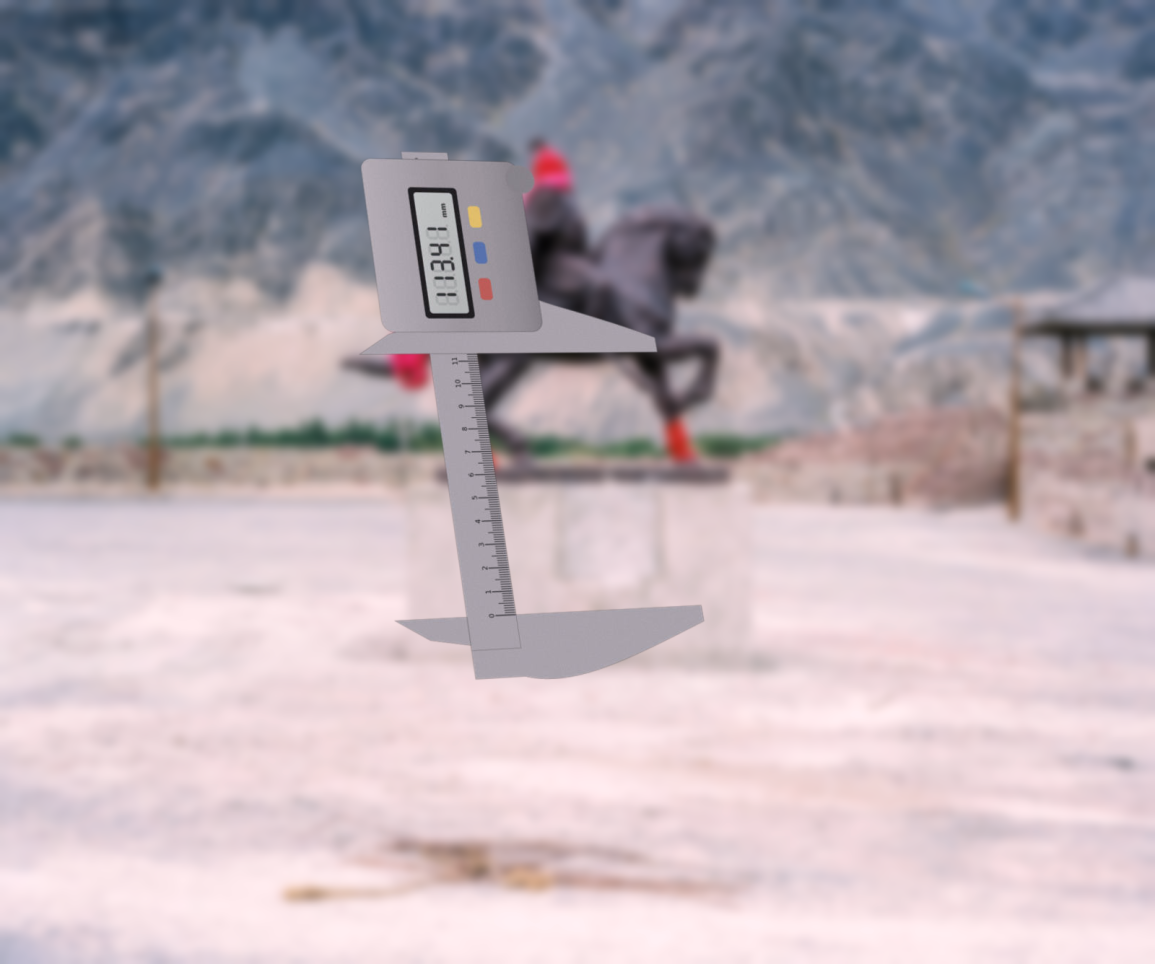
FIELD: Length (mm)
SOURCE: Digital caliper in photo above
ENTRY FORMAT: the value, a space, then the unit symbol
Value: 113.41 mm
